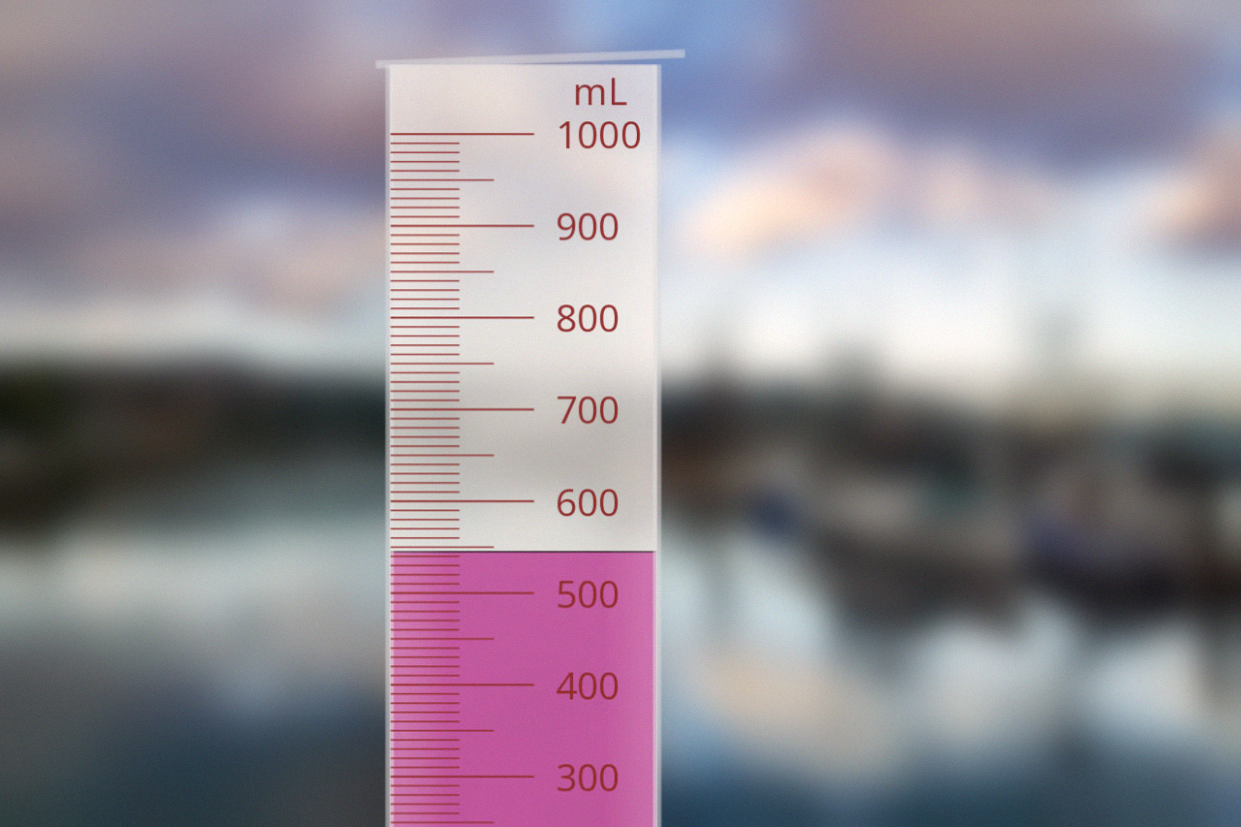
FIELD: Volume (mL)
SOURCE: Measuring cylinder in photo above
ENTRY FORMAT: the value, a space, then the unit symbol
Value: 545 mL
